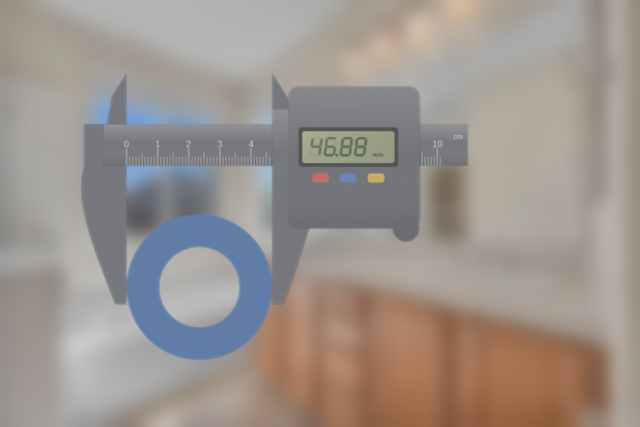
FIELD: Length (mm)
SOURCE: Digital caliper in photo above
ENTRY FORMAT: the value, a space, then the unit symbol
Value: 46.88 mm
